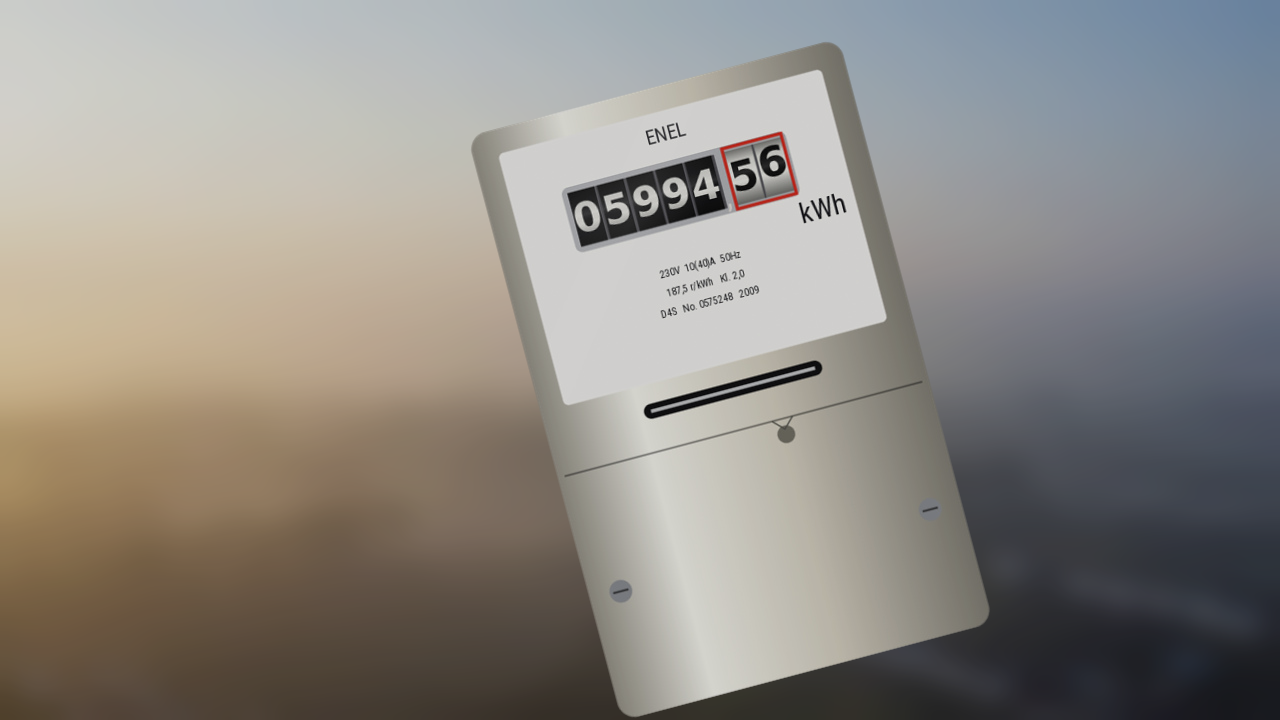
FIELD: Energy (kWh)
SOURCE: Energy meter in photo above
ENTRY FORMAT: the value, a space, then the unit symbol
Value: 5994.56 kWh
